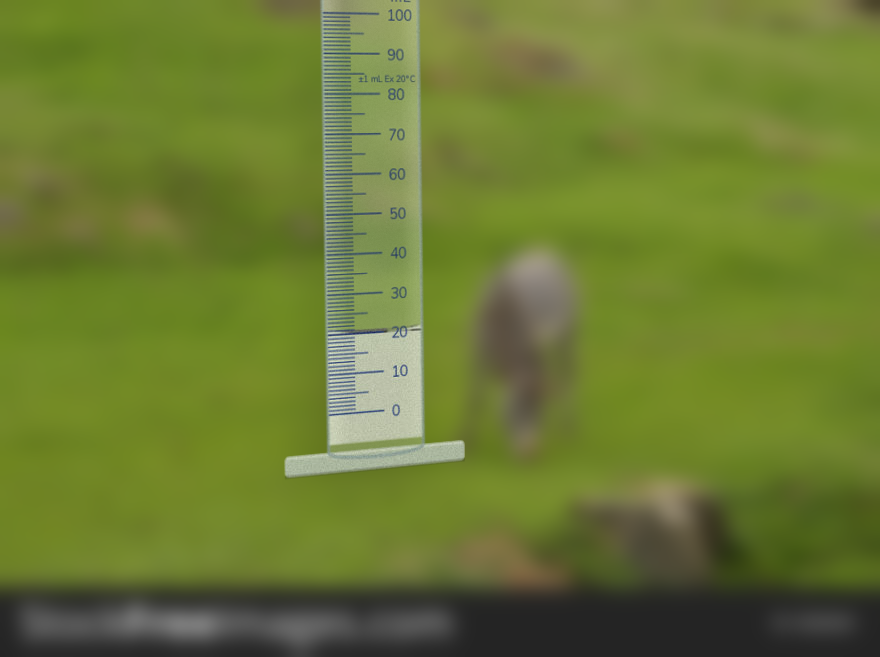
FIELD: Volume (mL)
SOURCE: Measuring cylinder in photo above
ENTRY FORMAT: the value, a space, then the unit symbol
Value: 20 mL
